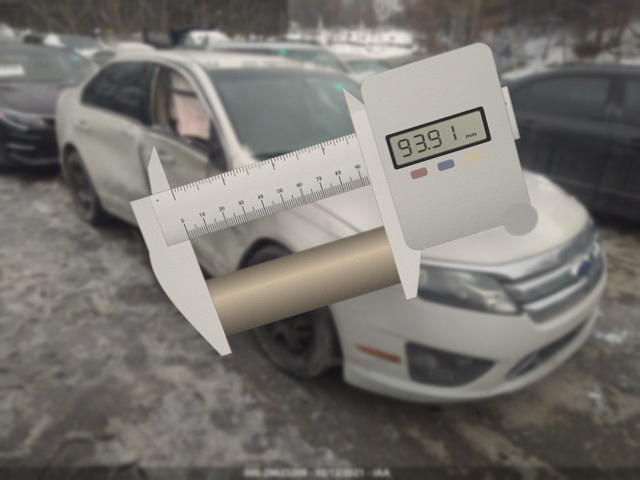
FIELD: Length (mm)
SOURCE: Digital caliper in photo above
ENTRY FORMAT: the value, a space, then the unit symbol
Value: 93.91 mm
